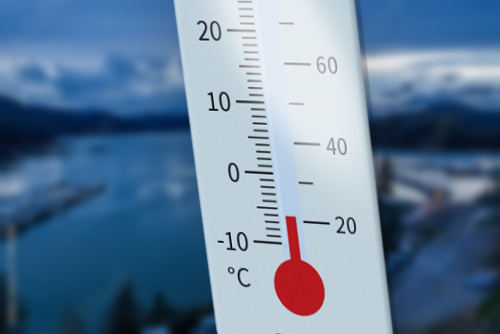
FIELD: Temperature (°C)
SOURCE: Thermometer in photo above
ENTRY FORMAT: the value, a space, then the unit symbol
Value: -6 °C
